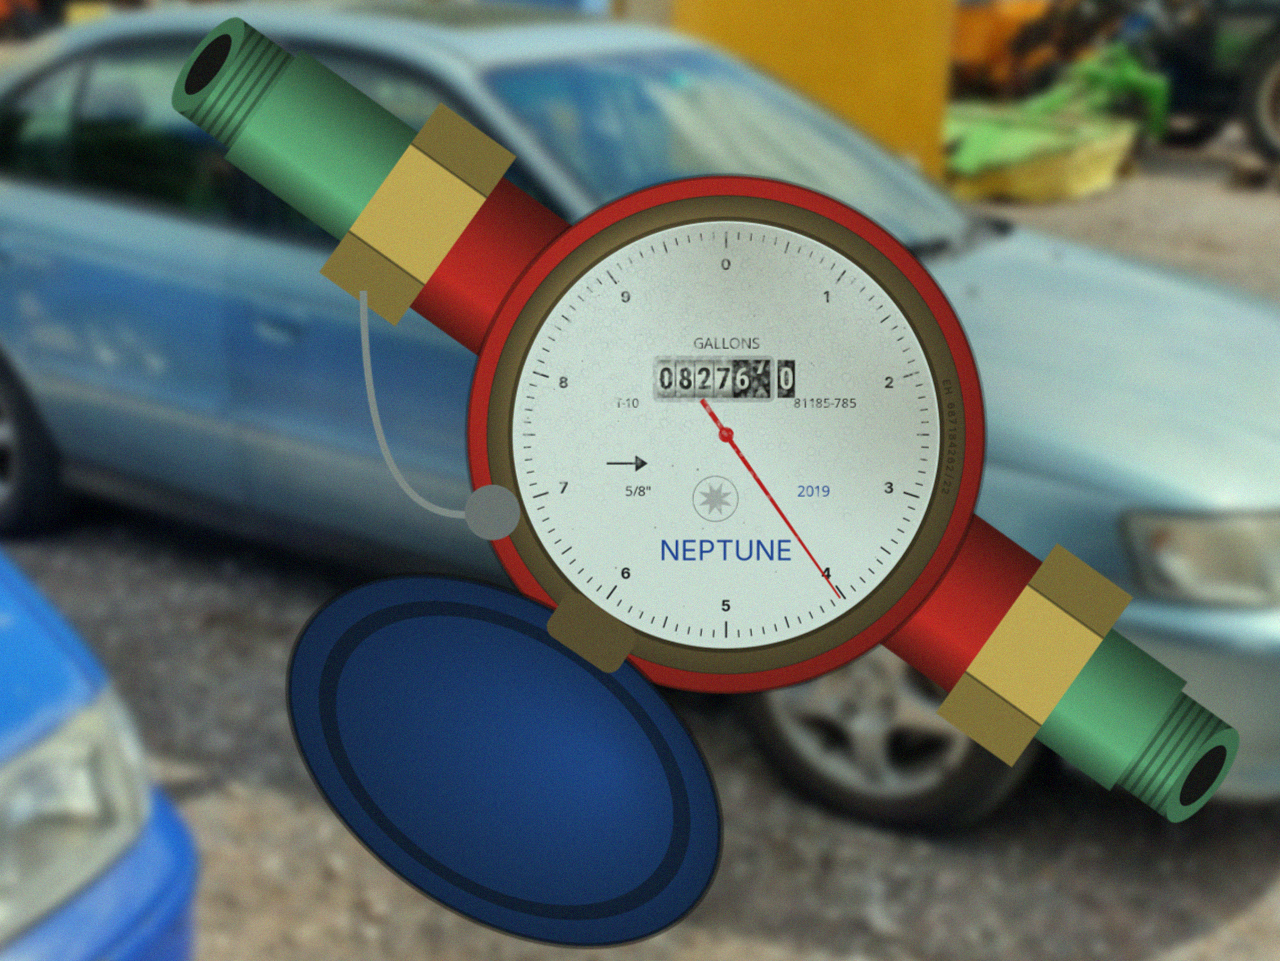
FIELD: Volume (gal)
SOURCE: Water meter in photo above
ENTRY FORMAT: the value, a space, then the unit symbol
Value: 827674.0 gal
